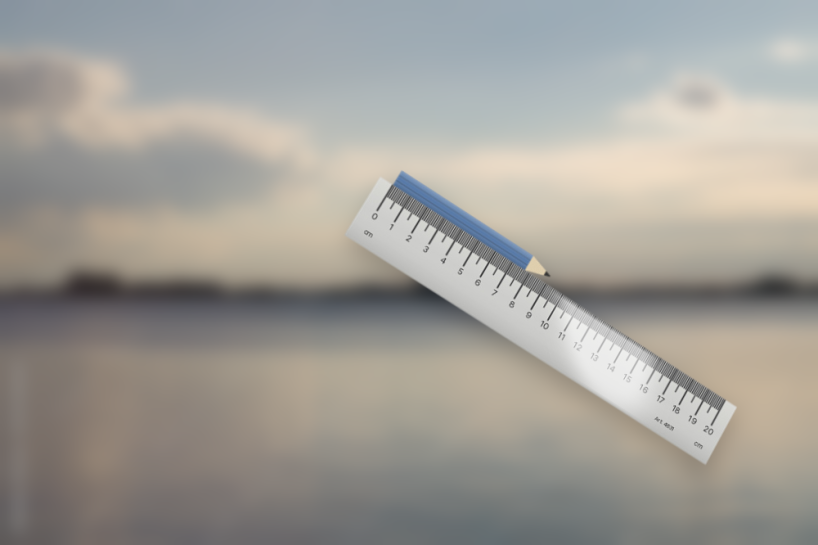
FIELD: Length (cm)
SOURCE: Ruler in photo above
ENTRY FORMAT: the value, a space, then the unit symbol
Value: 9 cm
